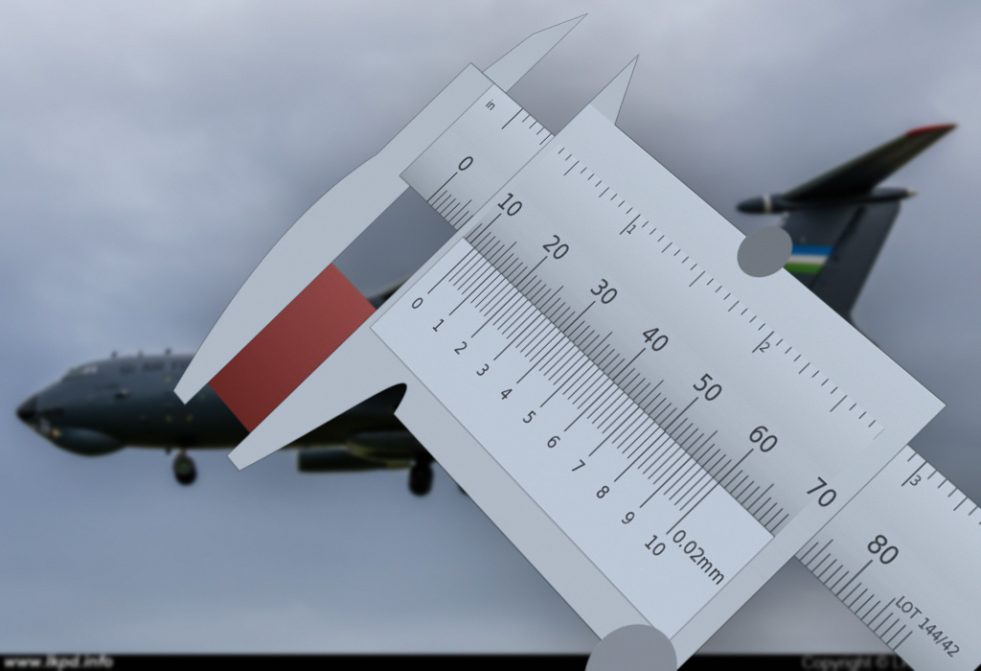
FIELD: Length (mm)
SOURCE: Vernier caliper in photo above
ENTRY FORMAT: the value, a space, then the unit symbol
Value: 11.0 mm
